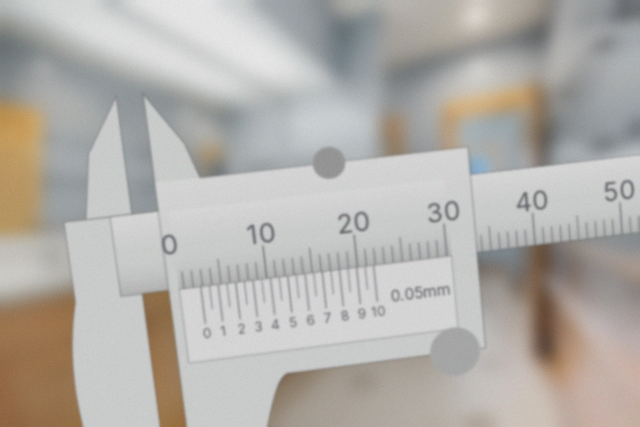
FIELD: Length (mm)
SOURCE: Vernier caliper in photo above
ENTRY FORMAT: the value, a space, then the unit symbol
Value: 2.8 mm
